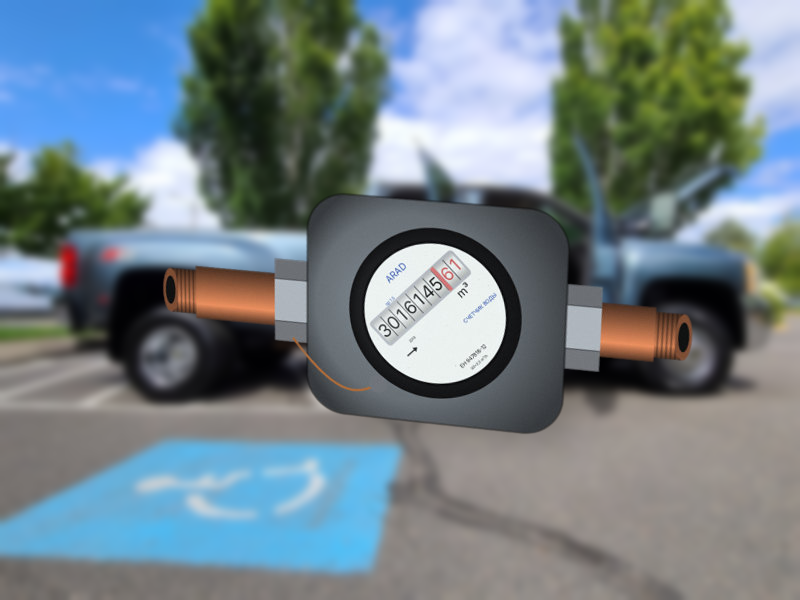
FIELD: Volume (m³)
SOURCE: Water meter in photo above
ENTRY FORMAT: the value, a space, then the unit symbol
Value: 3016145.61 m³
